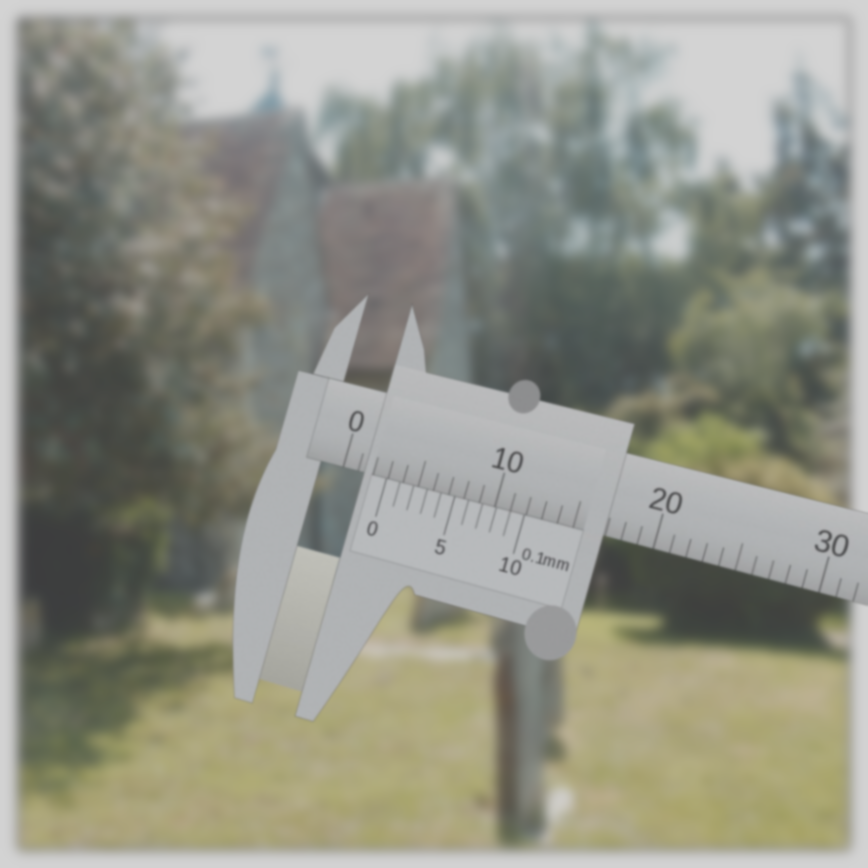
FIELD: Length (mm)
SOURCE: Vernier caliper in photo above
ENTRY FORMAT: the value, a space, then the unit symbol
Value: 2.9 mm
